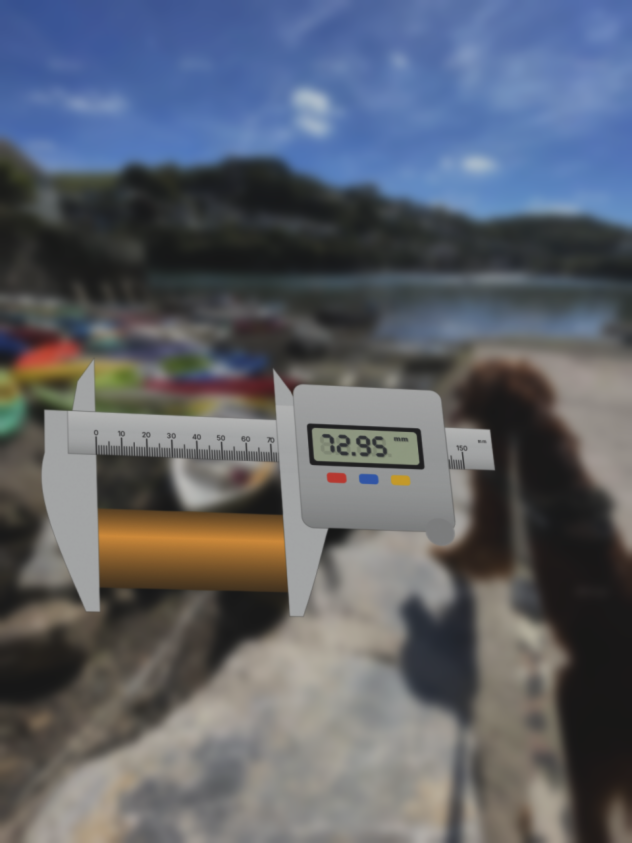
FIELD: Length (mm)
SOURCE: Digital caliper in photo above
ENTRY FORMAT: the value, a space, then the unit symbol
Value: 72.95 mm
